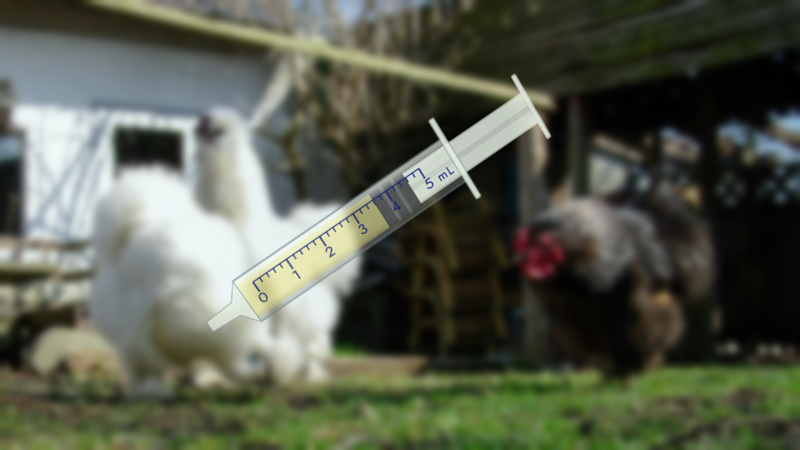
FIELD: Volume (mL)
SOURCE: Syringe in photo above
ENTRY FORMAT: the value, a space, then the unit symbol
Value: 3.6 mL
